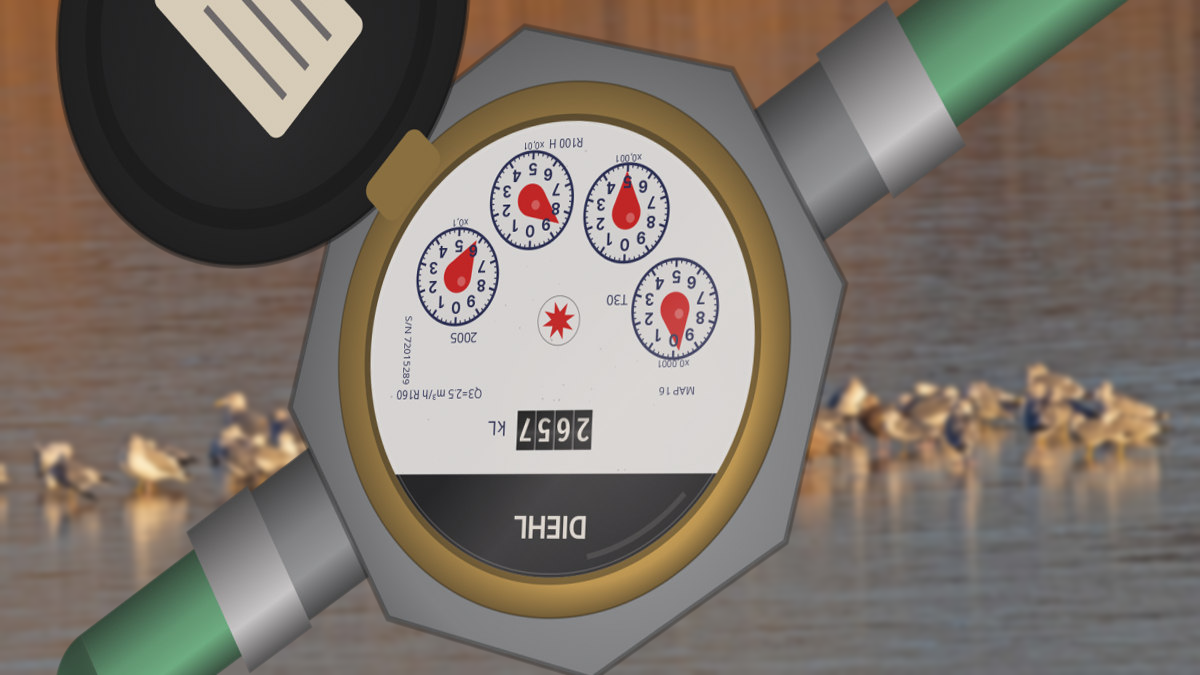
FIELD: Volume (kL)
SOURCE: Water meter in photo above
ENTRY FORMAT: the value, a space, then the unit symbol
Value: 2657.5849 kL
